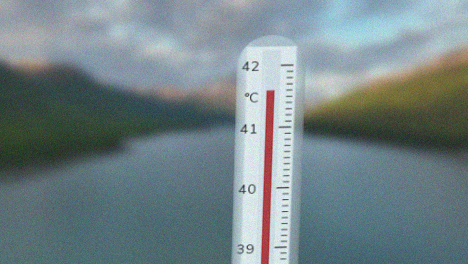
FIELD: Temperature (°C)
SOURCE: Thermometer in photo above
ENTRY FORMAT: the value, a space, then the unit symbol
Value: 41.6 °C
